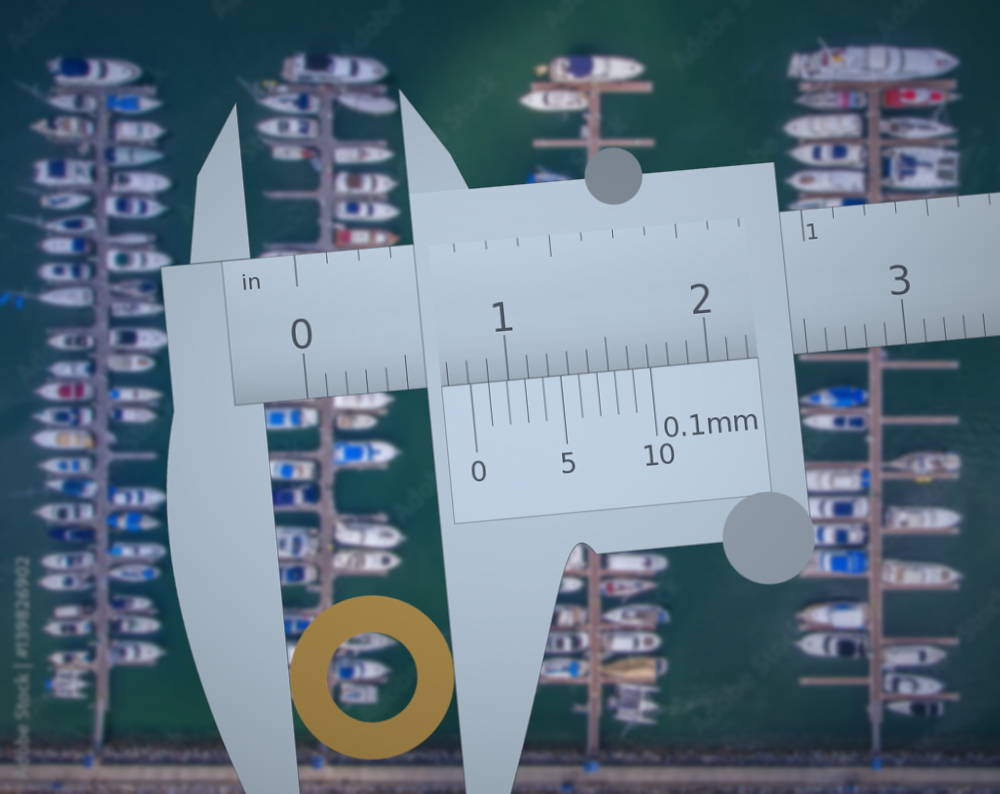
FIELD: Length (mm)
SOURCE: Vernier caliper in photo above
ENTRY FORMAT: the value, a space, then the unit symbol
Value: 8.1 mm
